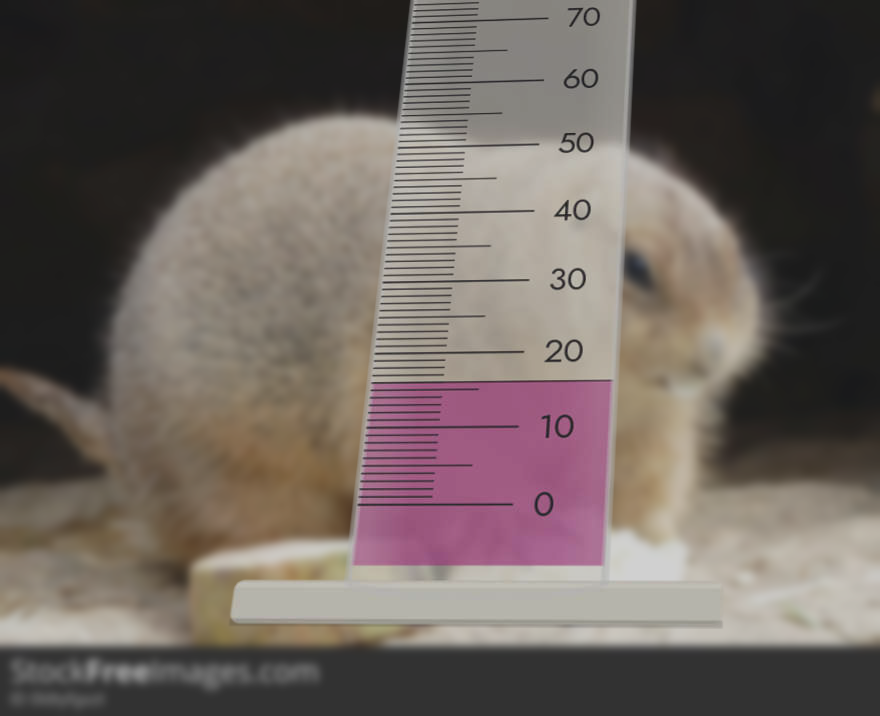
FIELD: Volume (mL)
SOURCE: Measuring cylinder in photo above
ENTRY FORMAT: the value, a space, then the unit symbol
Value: 16 mL
